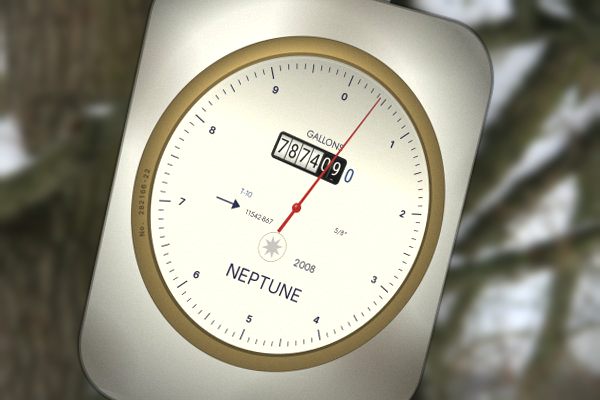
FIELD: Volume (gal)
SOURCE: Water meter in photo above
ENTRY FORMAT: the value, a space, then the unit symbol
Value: 7874090.4 gal
